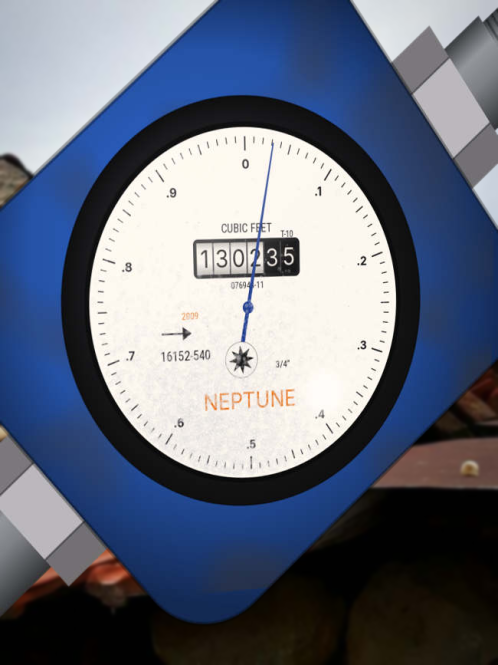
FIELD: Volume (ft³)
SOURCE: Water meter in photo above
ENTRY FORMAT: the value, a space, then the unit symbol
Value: 130235.03 ft³
